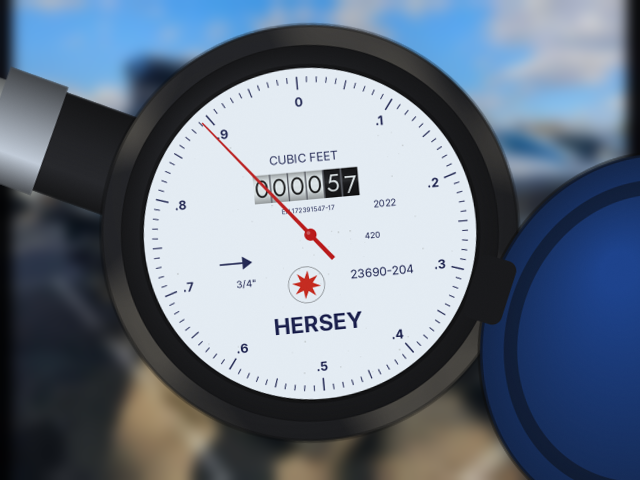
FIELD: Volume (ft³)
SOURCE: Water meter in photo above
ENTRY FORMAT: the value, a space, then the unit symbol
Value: 56.89 ft³
